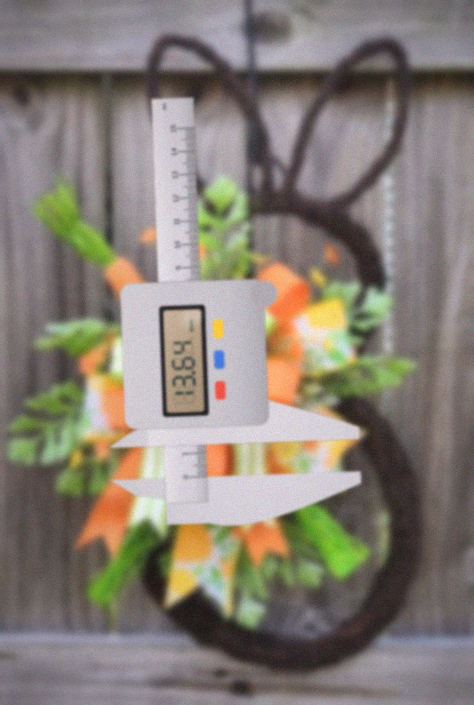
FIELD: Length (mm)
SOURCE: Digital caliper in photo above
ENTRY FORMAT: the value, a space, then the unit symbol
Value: 13.64 mm
